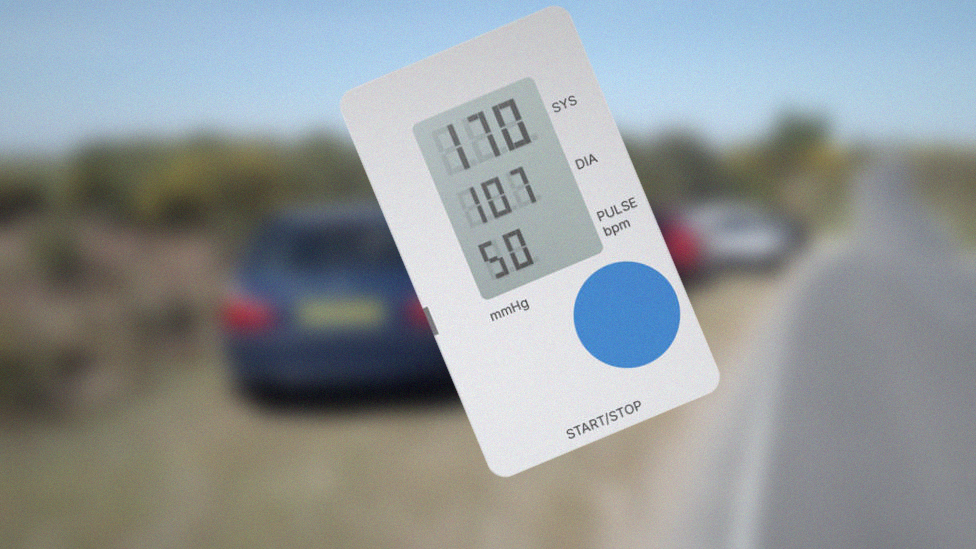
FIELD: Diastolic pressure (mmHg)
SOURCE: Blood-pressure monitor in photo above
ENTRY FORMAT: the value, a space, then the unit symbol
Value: 107 mmHg
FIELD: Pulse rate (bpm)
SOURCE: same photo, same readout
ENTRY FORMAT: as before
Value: 50 bpm
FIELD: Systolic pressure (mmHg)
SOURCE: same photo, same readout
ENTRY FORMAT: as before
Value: 170 mmHg
